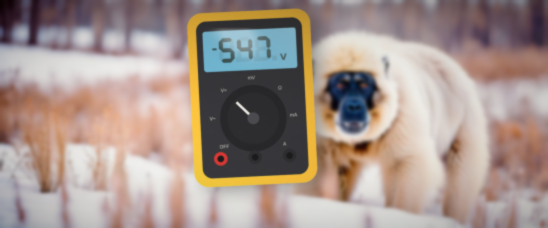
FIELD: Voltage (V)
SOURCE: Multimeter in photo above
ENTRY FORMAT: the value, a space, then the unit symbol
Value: -547 V
